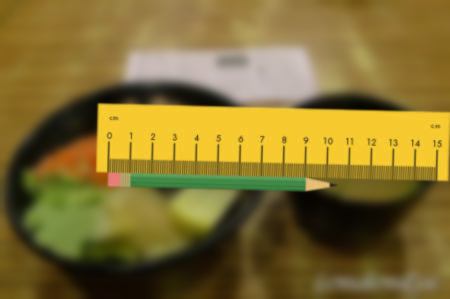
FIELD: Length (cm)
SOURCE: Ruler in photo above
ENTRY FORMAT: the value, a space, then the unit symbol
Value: 10.5 cm
